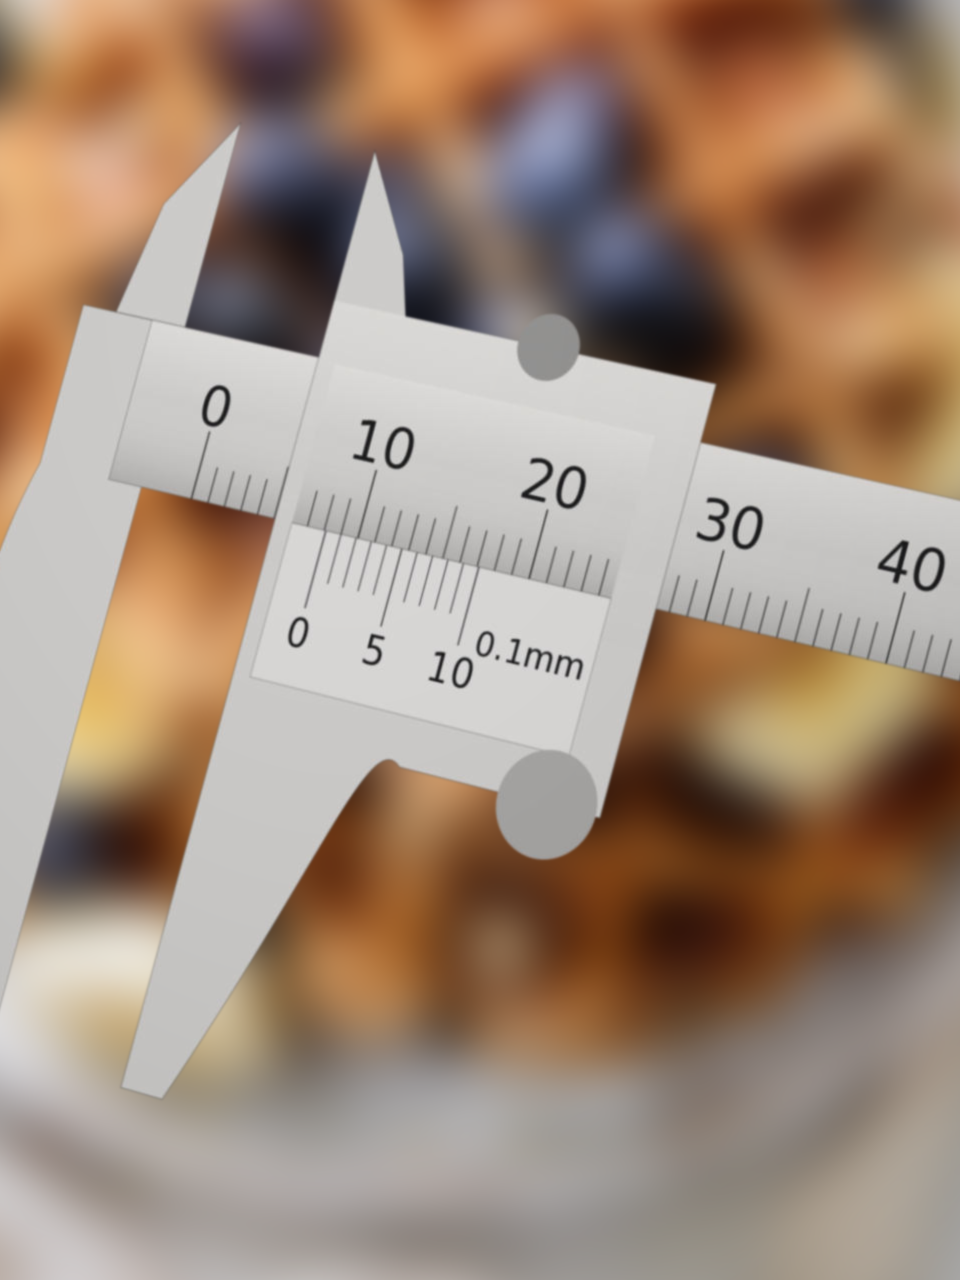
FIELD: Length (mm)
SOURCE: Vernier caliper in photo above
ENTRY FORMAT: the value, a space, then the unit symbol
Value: 8.1 mm
